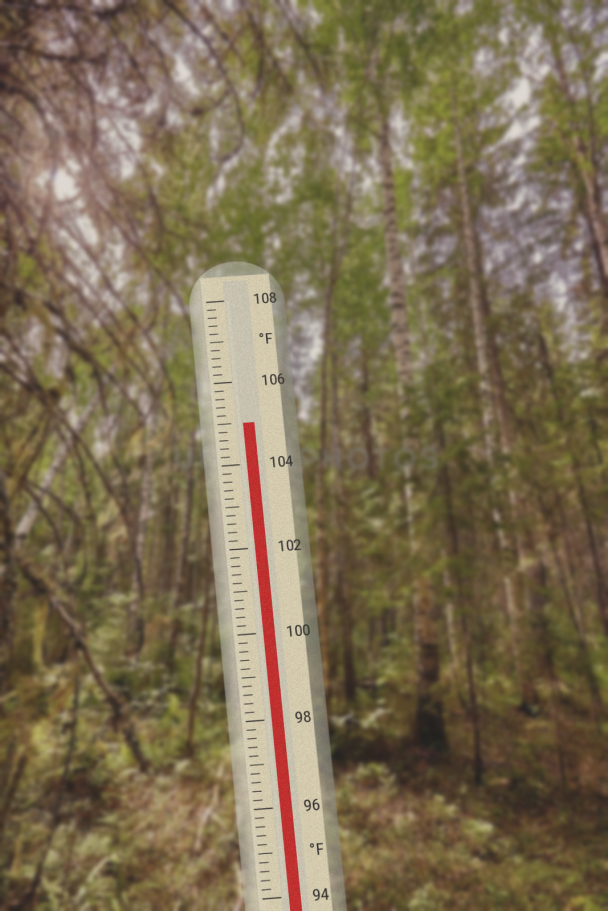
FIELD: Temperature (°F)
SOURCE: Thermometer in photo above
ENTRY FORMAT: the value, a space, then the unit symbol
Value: 105 °F
